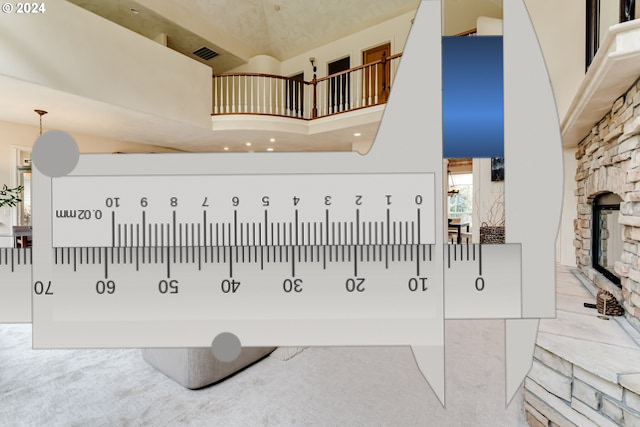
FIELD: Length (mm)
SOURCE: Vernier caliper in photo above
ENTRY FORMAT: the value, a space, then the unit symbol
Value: 9.8 mm
